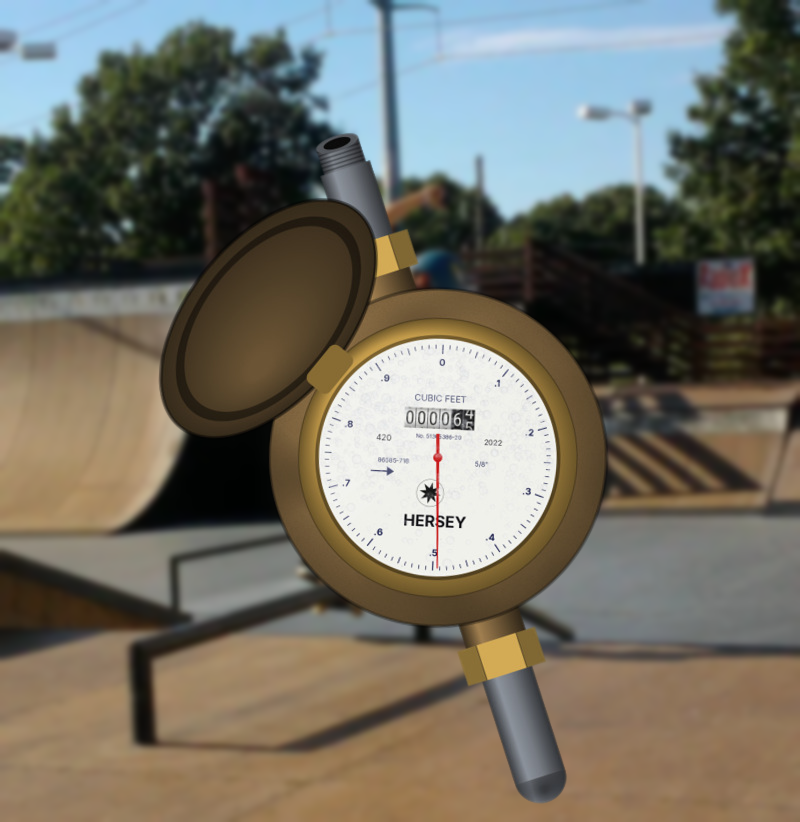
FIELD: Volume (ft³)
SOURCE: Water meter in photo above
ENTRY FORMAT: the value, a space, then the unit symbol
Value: 64.49 ft³
